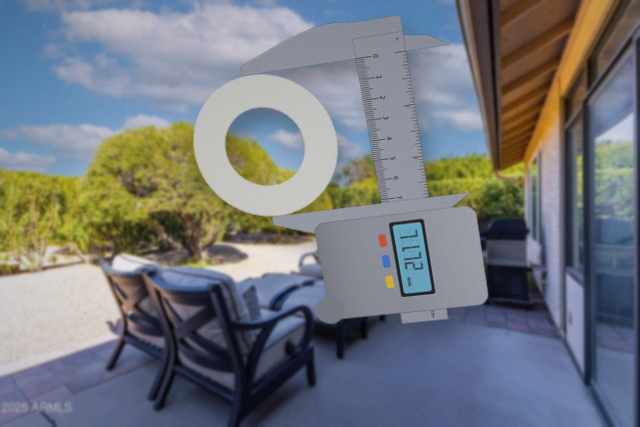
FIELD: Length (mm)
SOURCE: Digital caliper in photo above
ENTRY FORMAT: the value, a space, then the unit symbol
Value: 71.72 mm
